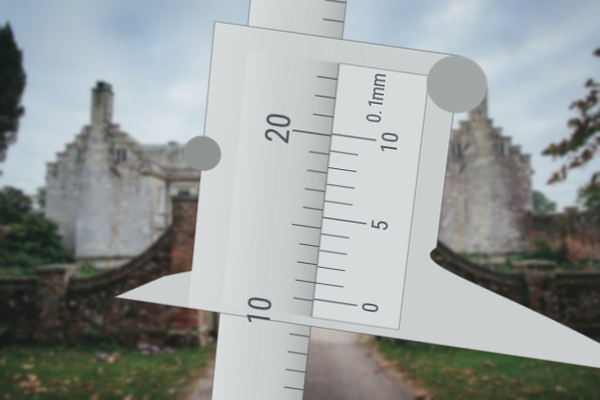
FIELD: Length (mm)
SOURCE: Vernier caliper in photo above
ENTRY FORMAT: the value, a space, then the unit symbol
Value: 11.1 mm
